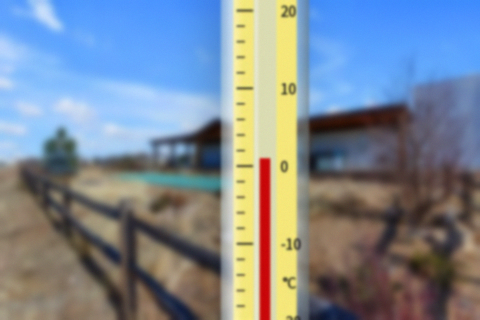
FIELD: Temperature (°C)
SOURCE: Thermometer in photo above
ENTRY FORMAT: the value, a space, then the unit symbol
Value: 1 °C
